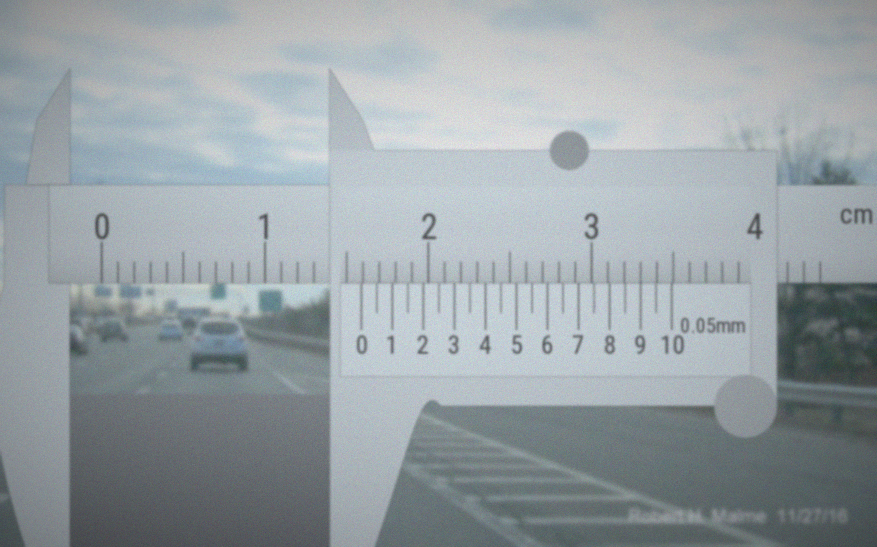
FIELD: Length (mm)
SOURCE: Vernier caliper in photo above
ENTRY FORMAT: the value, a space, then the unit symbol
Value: 15.9 mm
